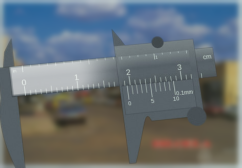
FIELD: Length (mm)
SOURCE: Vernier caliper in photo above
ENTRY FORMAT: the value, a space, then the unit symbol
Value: 19.4 mm
